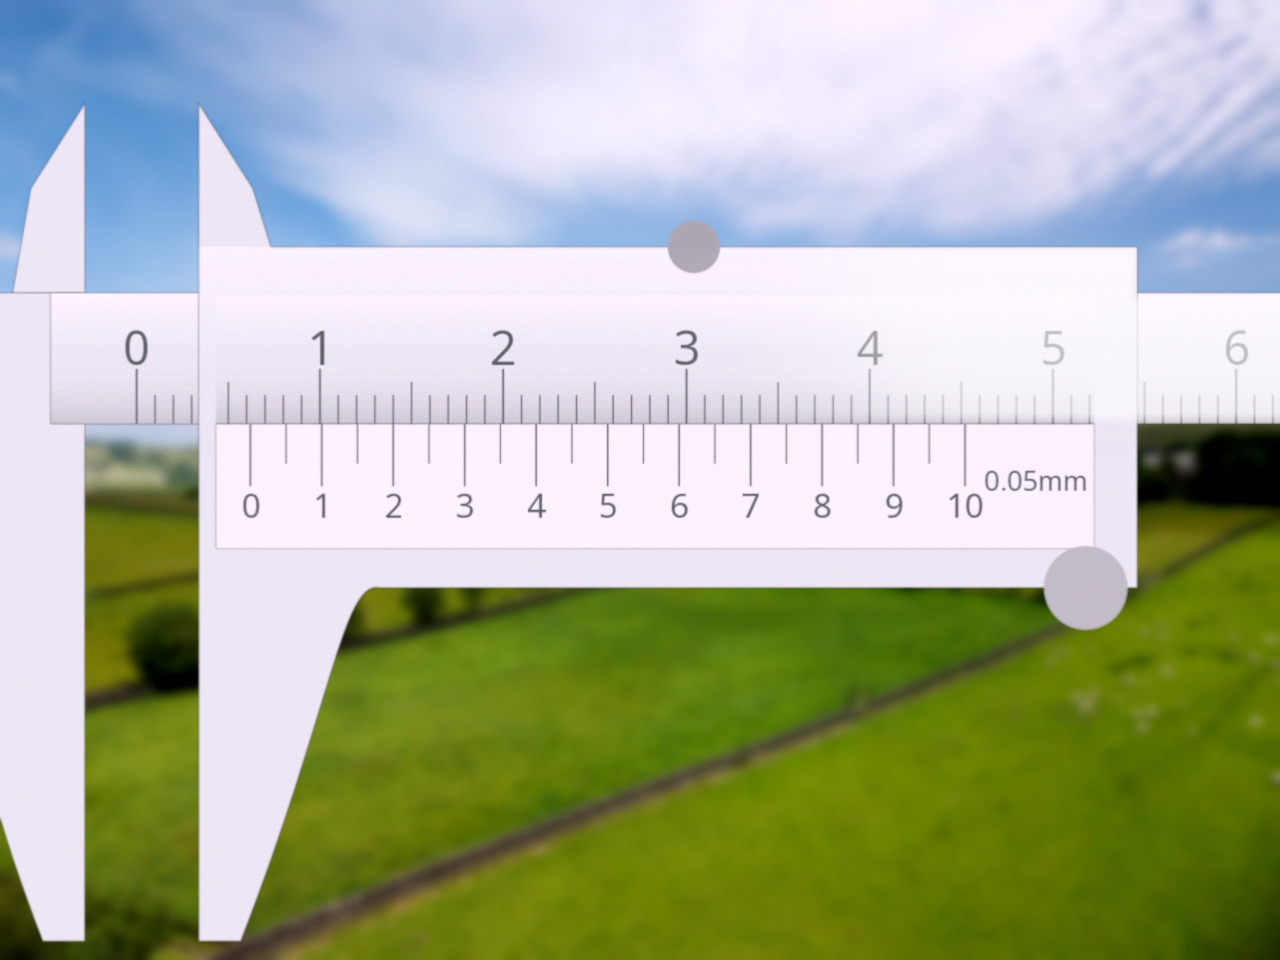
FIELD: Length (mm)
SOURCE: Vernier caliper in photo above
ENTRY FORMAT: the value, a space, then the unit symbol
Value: 6.2 mm
